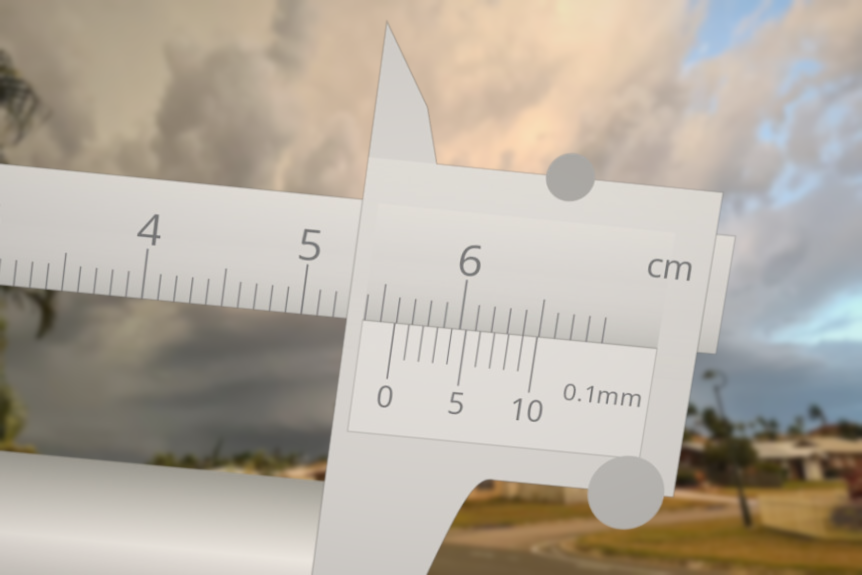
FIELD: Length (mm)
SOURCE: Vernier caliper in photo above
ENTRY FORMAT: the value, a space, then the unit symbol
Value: 55.9 mm
